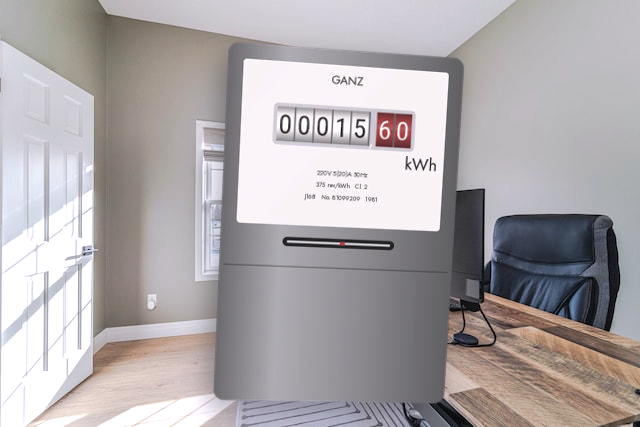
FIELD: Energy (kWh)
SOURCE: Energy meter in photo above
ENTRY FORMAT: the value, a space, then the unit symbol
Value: 15.60 kWh
